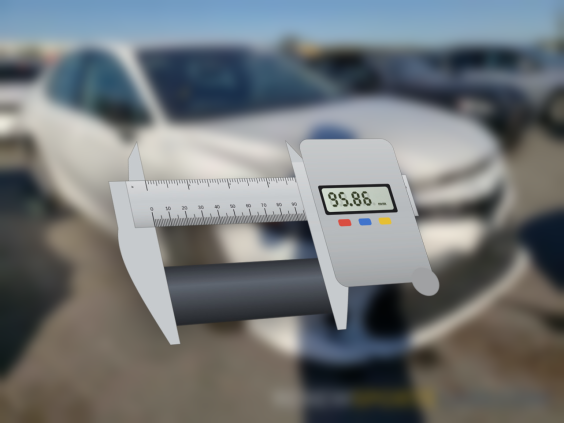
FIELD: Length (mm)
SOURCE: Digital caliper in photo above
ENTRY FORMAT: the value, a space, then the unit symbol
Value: 95.86 mm
